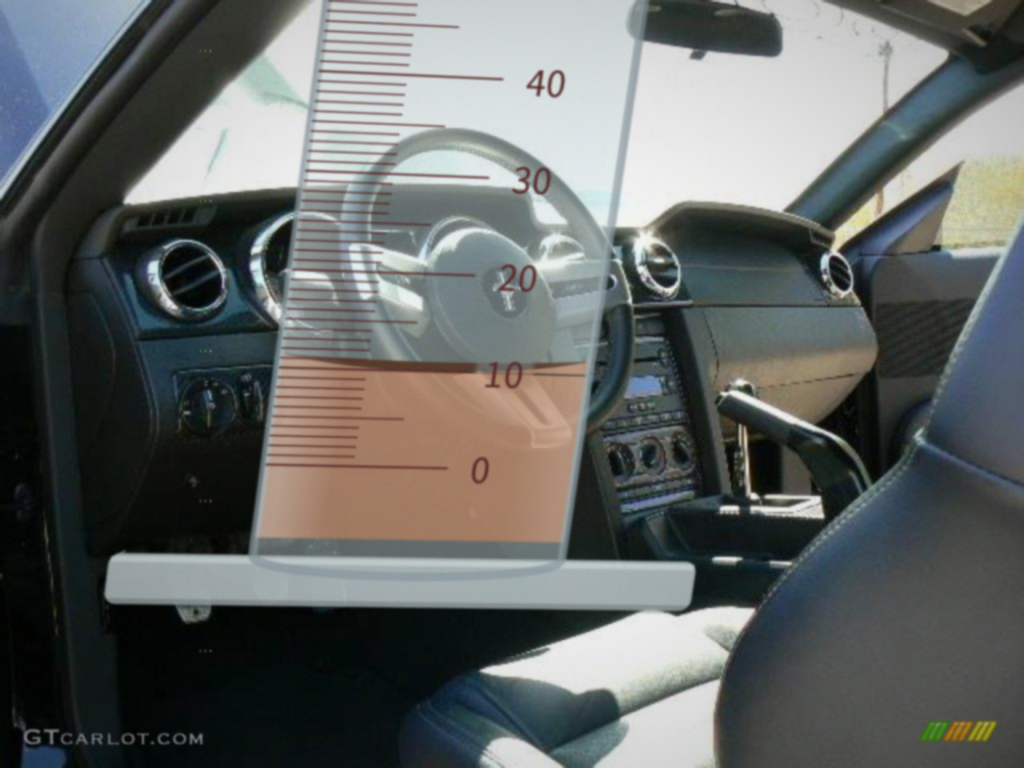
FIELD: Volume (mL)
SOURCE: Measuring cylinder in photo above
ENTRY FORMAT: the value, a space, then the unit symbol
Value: 10 mL
